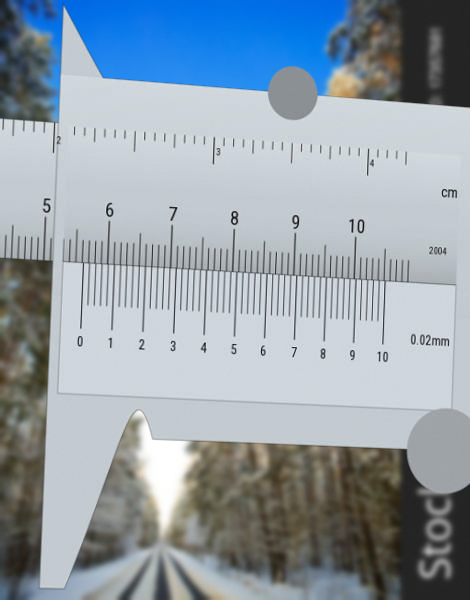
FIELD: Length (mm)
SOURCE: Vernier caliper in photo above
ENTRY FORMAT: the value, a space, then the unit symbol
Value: 56.2 mm
